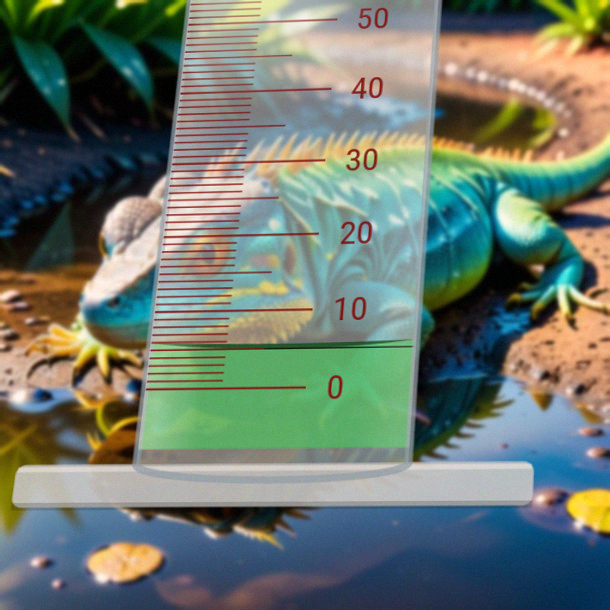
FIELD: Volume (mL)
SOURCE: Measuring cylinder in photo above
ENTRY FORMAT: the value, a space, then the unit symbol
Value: 5 mL
